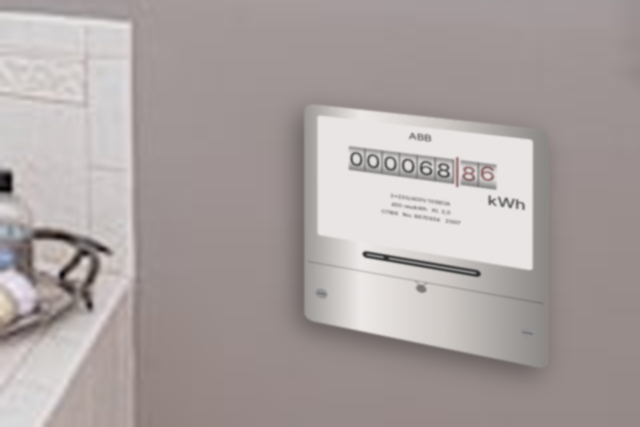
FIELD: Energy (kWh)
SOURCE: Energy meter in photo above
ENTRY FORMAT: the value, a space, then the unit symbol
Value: 68.86 kWh
